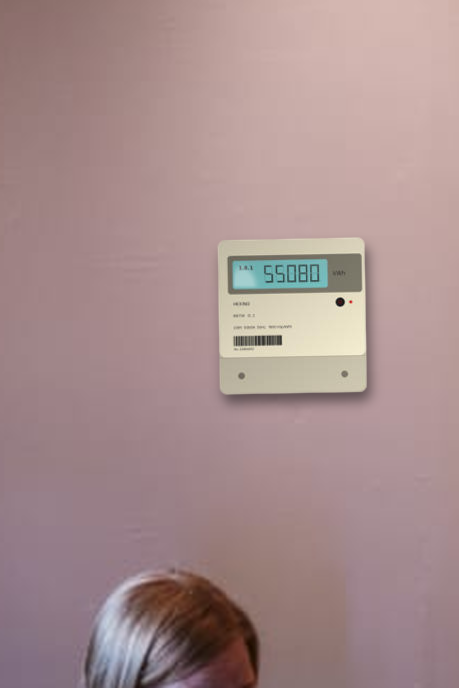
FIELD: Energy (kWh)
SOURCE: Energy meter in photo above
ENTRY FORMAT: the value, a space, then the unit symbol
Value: 55080 kWh
